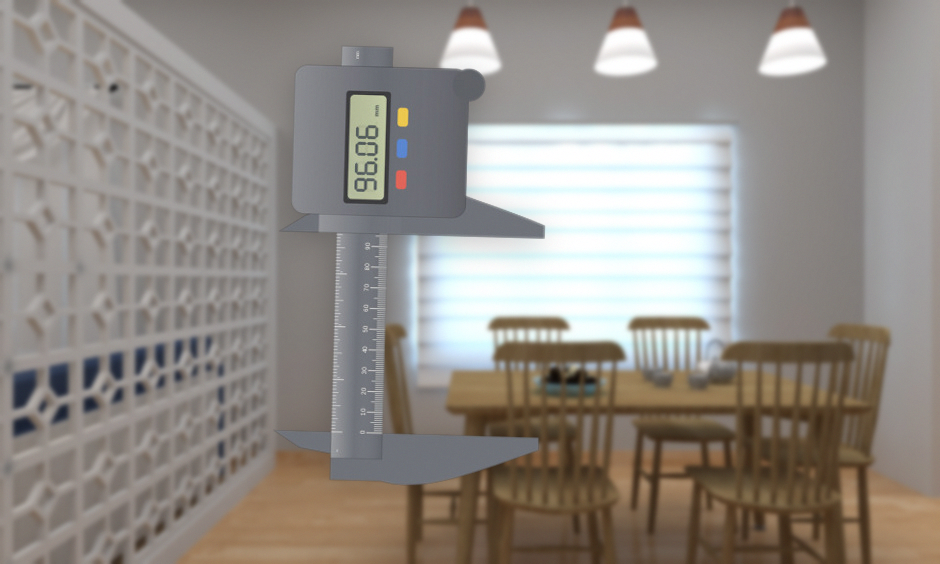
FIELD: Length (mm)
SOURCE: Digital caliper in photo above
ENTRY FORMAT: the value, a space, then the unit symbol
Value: 96.06 mm
